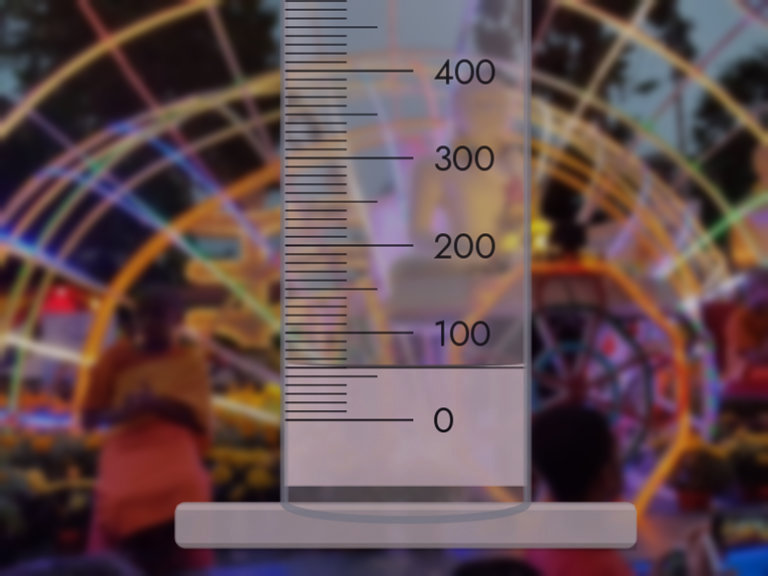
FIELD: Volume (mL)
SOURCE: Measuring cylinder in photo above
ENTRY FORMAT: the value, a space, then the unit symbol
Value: 60 mL
